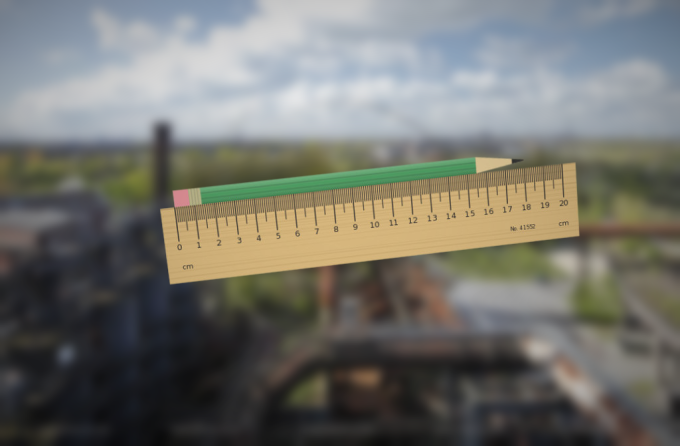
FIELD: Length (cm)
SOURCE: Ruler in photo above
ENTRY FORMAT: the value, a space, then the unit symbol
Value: 18 cm
